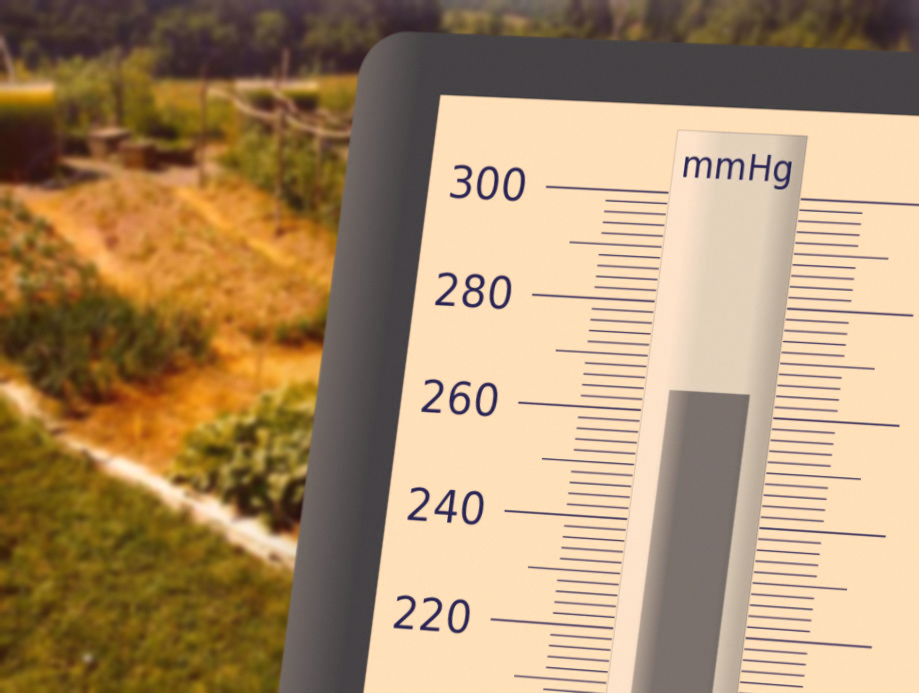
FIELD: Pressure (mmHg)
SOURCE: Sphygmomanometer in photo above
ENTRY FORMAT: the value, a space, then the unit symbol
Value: 264 mmHg
